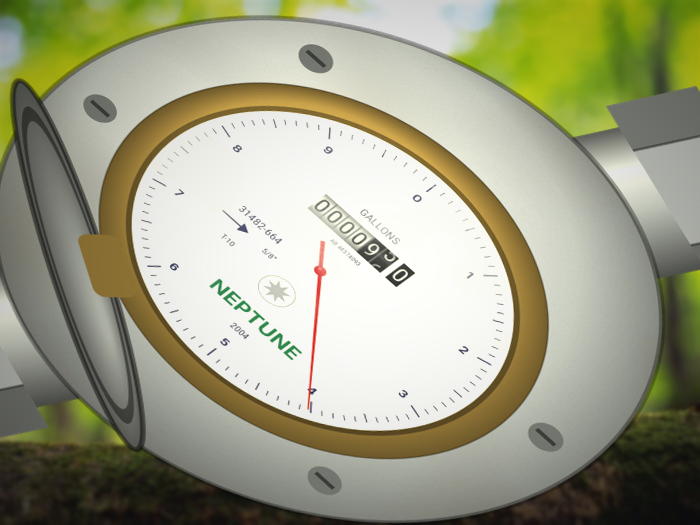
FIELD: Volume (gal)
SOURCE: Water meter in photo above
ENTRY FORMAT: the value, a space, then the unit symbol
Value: 954.0 gal
